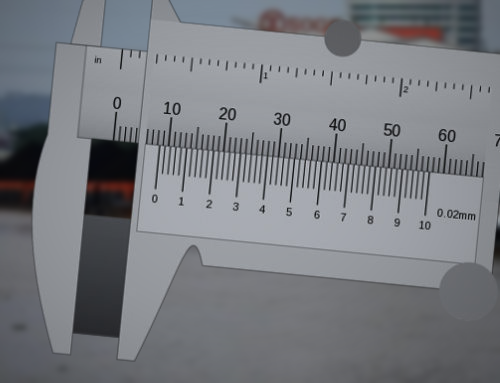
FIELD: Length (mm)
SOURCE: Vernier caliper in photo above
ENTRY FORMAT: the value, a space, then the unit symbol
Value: 8.4 mm
